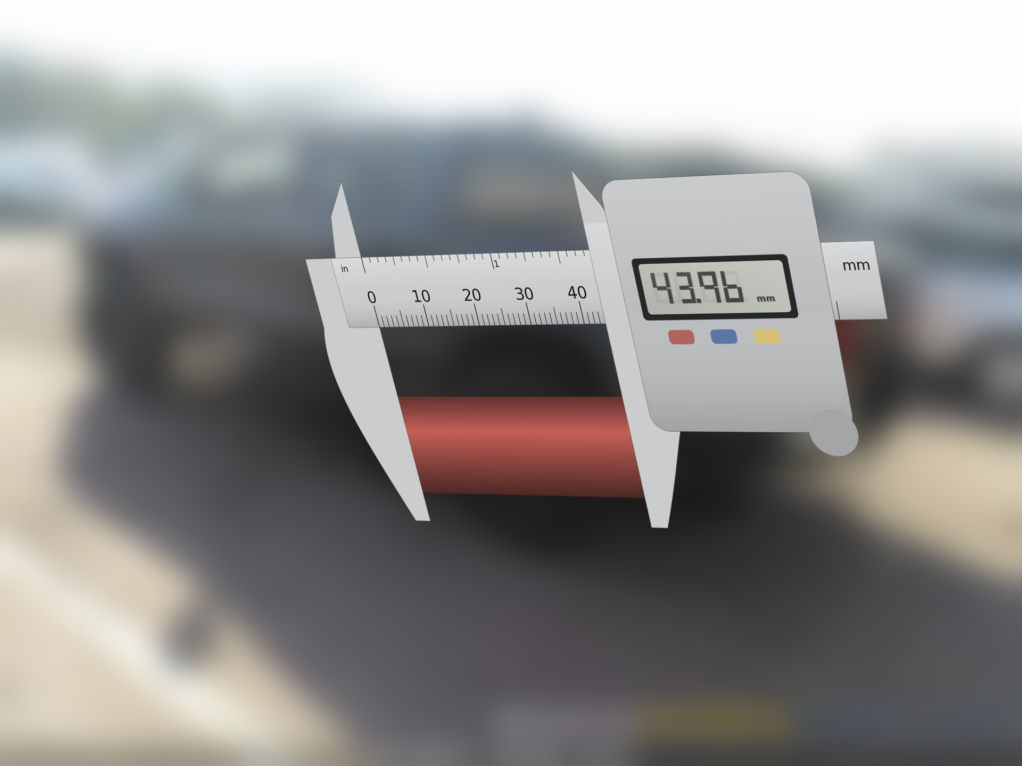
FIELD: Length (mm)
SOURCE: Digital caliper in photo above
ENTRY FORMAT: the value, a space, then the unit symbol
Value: 43.96 mm
